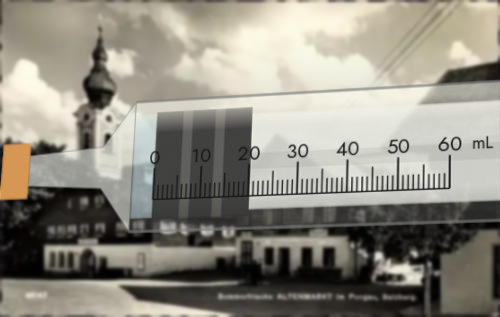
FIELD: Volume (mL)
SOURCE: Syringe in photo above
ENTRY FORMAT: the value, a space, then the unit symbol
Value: 0 mL
